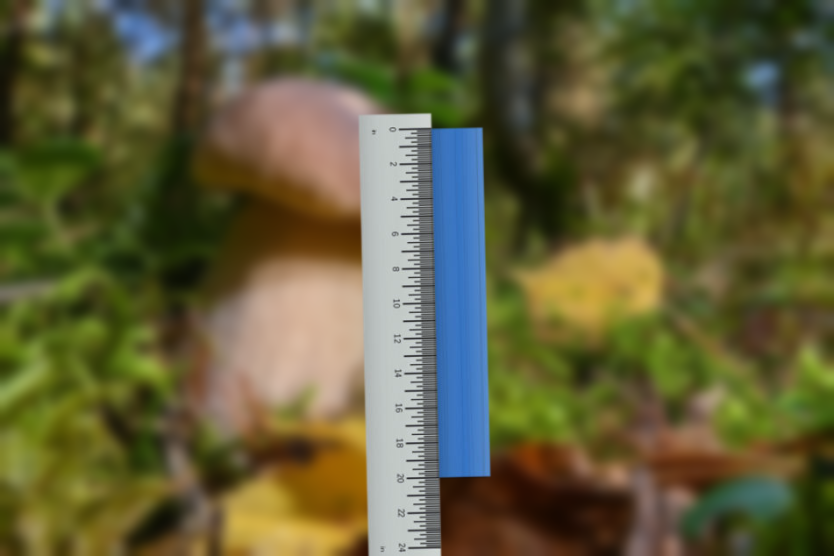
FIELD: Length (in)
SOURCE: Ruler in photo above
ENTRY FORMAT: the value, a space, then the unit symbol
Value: 20 in
